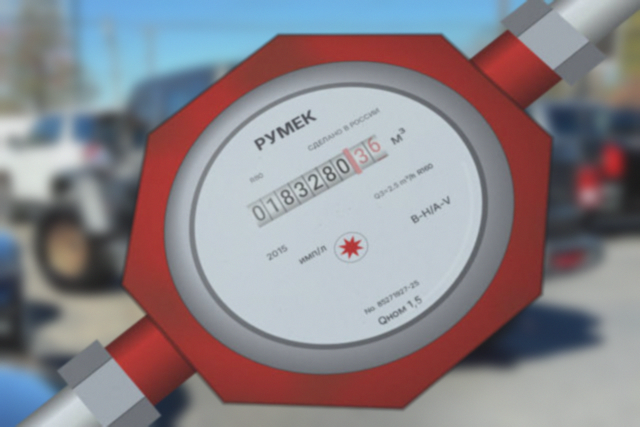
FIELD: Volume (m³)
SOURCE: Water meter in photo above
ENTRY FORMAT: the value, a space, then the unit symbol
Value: 183280.36 m³
